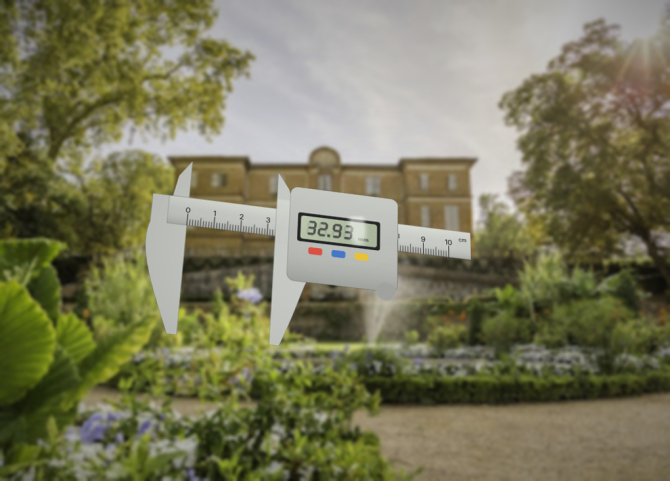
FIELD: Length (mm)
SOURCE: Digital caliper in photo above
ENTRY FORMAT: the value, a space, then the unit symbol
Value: 32.93 mm
